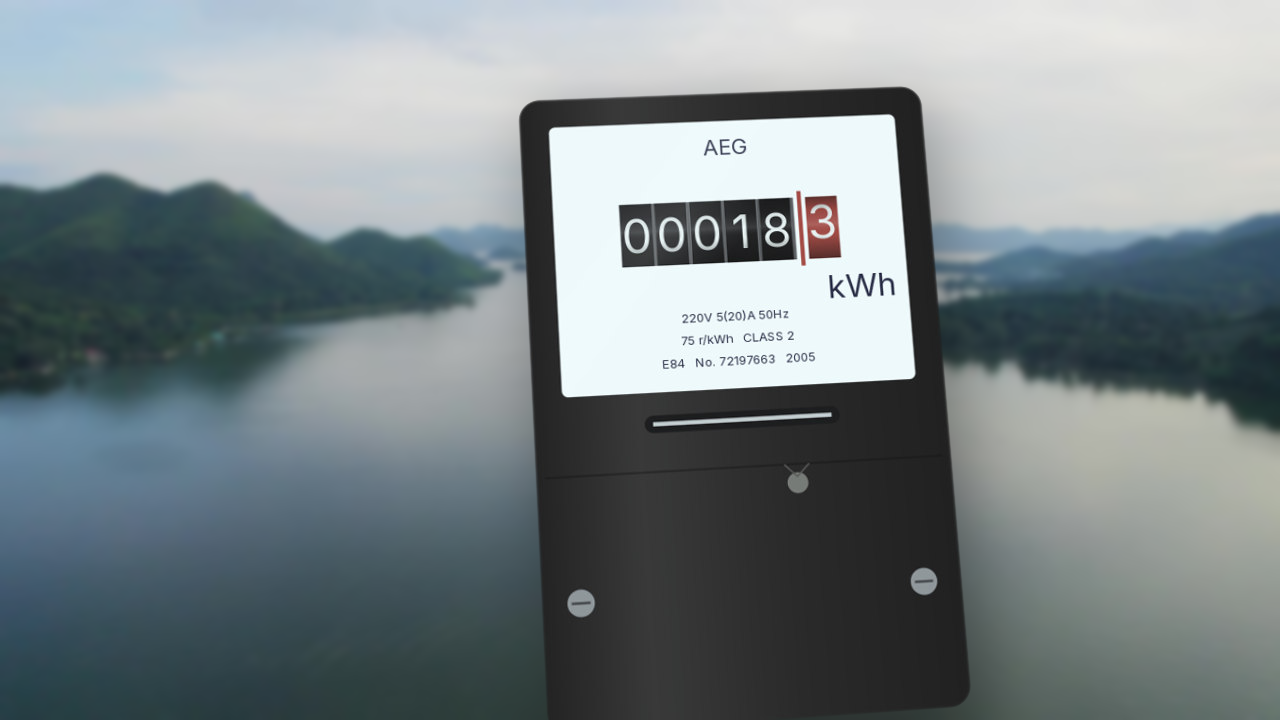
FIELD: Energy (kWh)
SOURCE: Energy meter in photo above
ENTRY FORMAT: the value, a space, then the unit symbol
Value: 18.3 kWh
